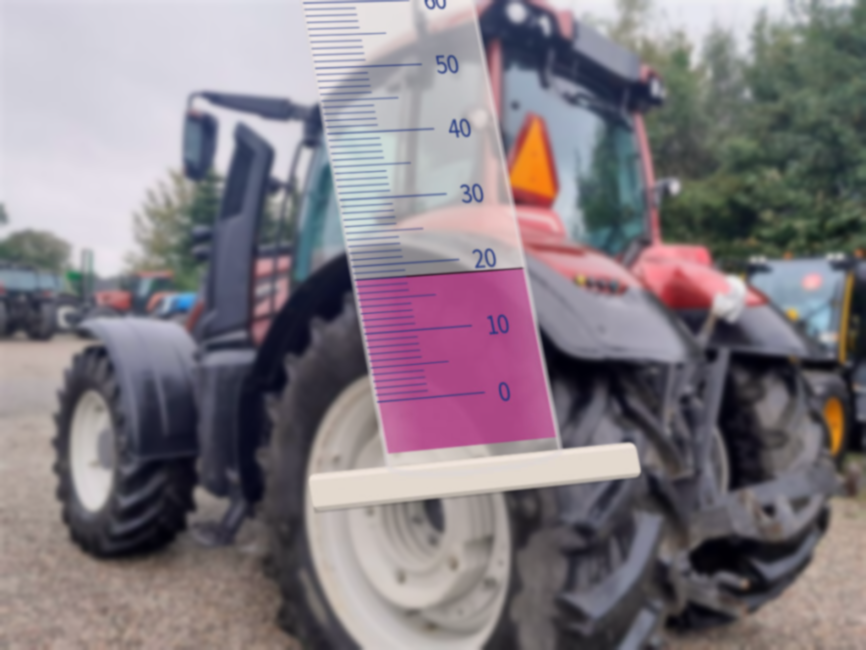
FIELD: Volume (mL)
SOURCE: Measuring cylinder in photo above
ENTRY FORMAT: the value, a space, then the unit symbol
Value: 18 mL
